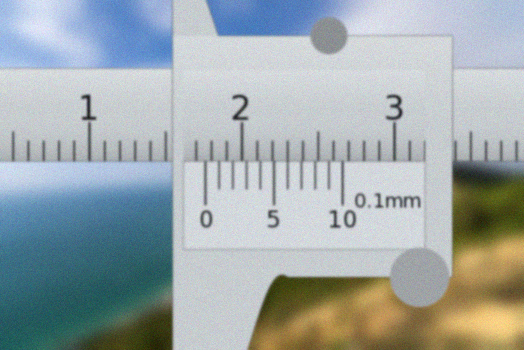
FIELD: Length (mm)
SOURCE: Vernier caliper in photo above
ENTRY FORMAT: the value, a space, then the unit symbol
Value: 17.6 mm
